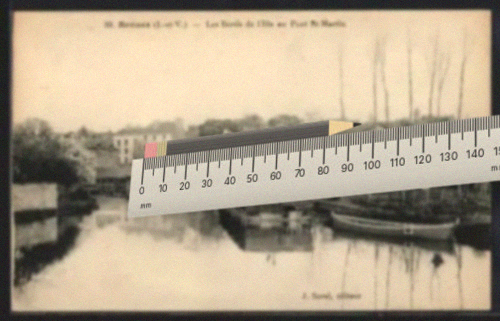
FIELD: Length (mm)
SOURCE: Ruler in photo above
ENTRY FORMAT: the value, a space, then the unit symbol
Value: 95 mm
